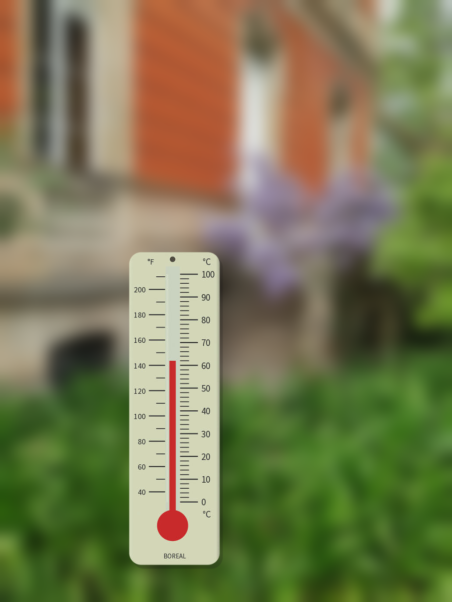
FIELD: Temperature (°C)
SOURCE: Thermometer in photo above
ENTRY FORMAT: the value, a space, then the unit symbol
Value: 62 °C
